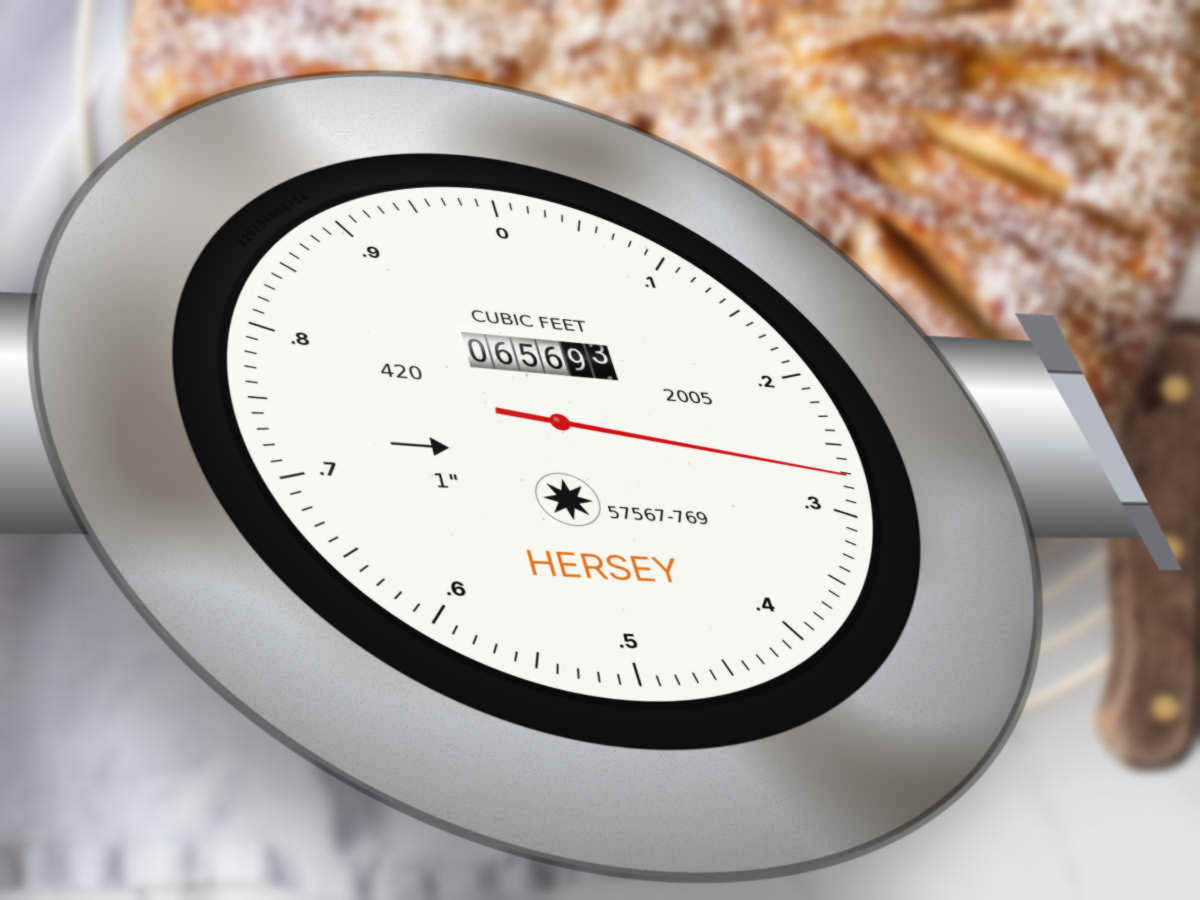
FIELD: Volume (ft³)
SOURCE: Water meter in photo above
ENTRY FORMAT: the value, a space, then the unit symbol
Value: 65693.27 ft³
